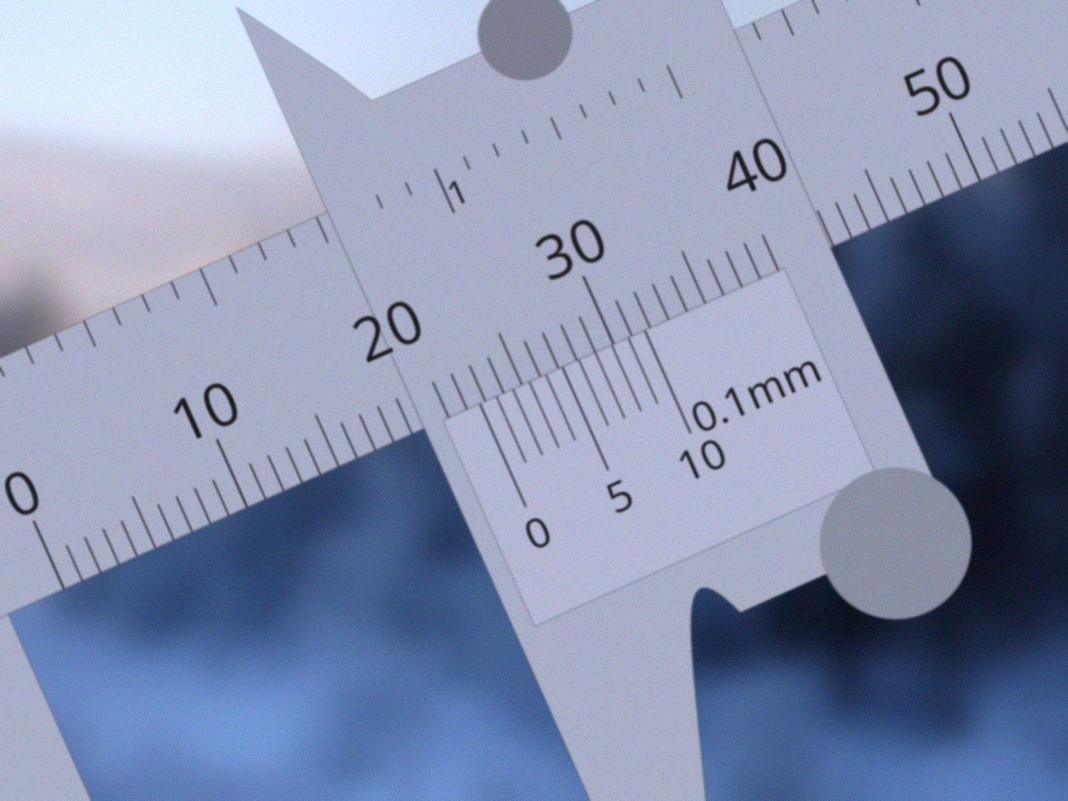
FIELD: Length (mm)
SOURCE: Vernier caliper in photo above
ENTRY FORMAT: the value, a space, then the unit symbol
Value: 22.7 mm
